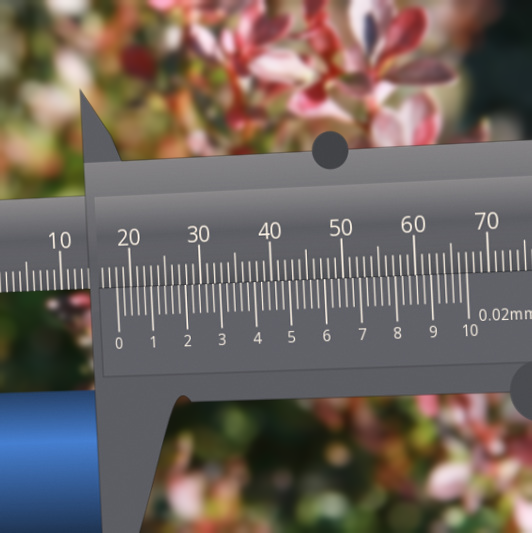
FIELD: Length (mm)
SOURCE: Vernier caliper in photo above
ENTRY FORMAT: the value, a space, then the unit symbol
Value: 18.0 mm
